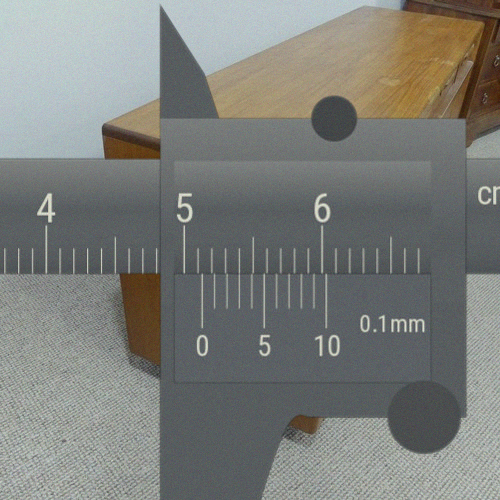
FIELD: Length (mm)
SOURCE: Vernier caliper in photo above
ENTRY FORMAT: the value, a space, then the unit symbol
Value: 51.3 mm
